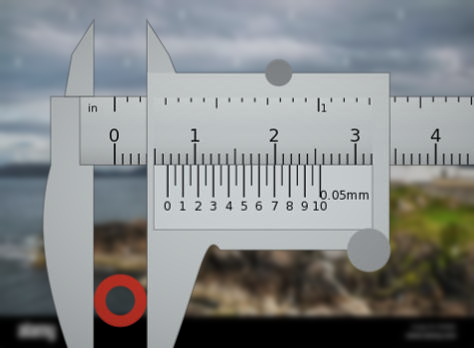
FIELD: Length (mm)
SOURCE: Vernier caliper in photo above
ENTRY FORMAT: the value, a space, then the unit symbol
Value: 6.6 mm
